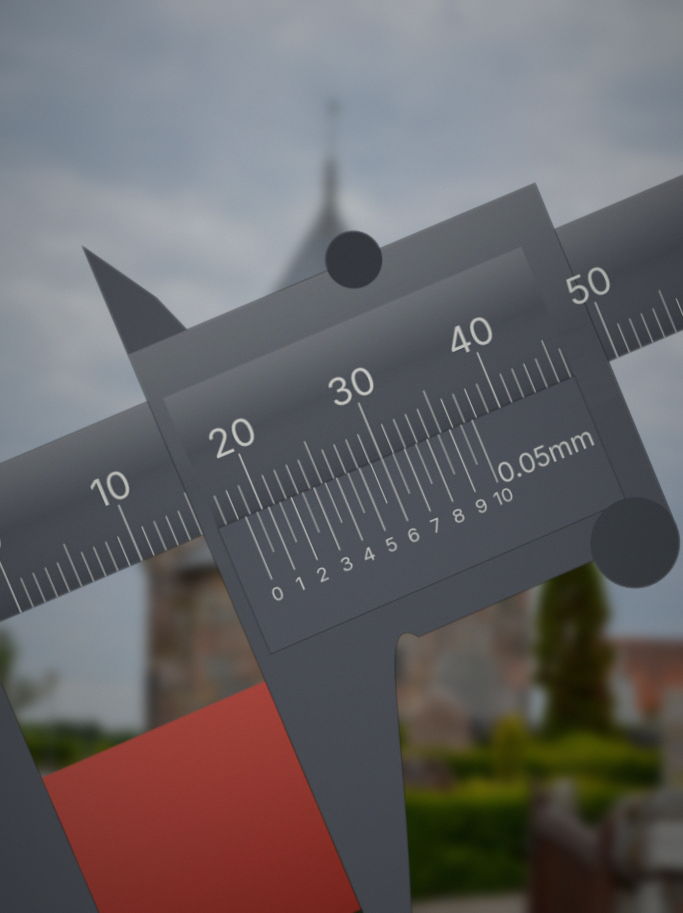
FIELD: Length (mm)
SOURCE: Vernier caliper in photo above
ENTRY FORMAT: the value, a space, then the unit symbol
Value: 18.6 mm
